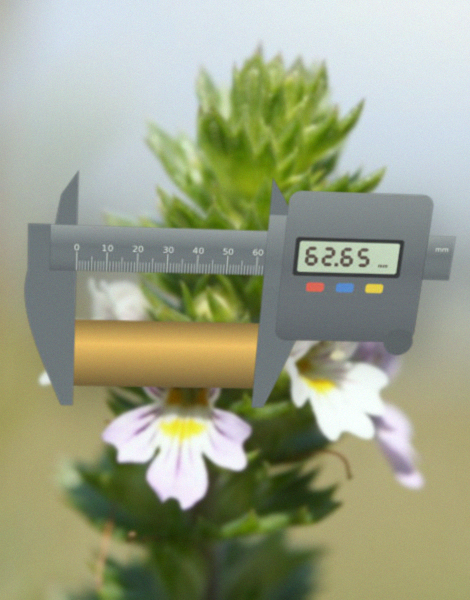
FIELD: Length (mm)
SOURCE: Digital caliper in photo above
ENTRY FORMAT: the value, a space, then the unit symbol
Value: 62.65 mm
